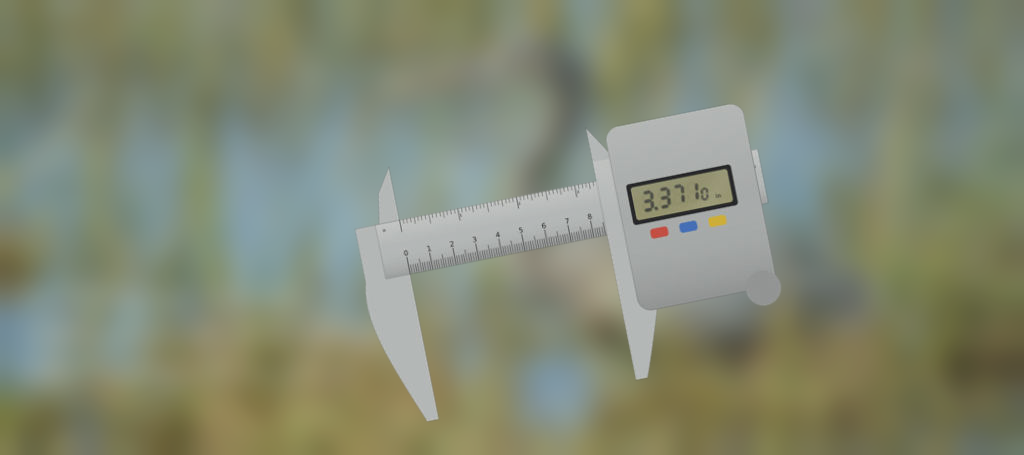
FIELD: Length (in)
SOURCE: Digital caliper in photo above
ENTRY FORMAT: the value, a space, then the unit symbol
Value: 3.3710 in
